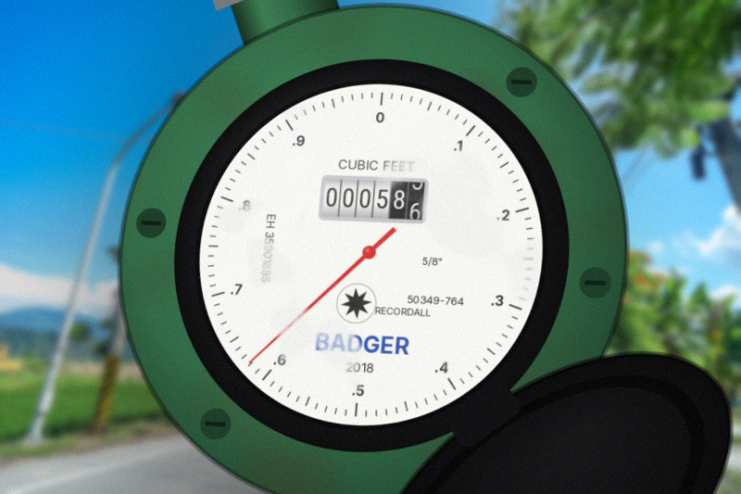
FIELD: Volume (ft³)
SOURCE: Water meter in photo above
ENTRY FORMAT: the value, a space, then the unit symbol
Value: 585.62 ft³
